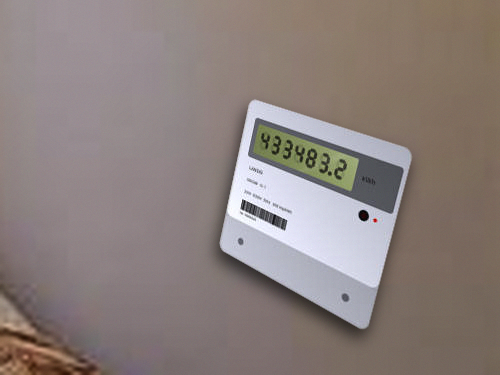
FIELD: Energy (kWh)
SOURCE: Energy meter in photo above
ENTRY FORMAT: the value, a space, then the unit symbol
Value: 433483.2 kWh
